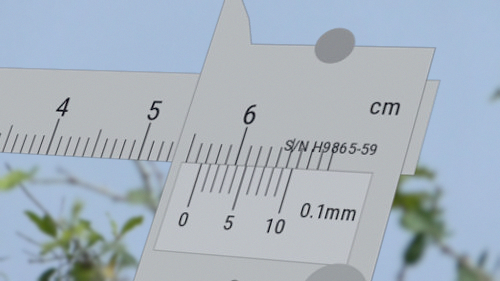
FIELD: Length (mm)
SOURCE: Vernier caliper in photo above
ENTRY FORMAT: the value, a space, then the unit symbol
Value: 56.6 mm
